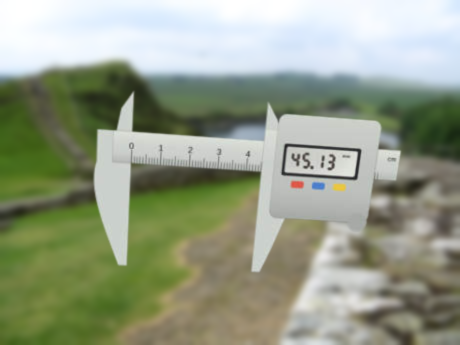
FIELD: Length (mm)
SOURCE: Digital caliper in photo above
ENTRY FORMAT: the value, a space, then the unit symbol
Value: 45.13 mm
